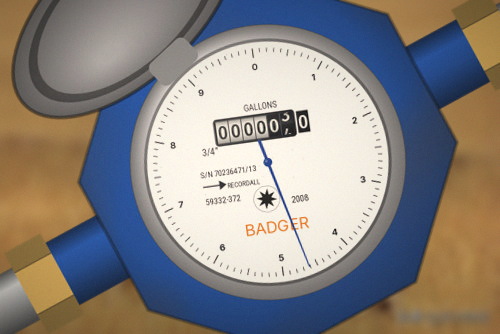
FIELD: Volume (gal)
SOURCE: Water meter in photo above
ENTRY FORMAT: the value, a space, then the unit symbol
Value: 34.6 gal
